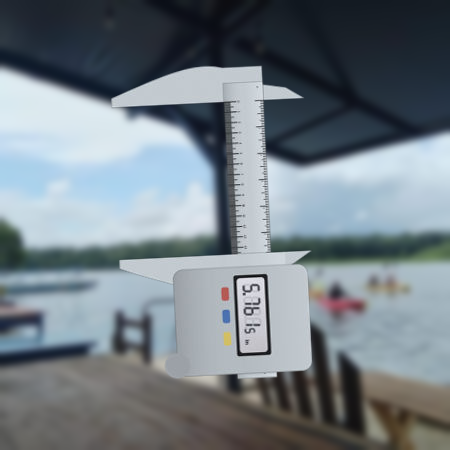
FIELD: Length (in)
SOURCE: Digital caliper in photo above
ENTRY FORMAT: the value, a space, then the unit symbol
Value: 5.7615 in
